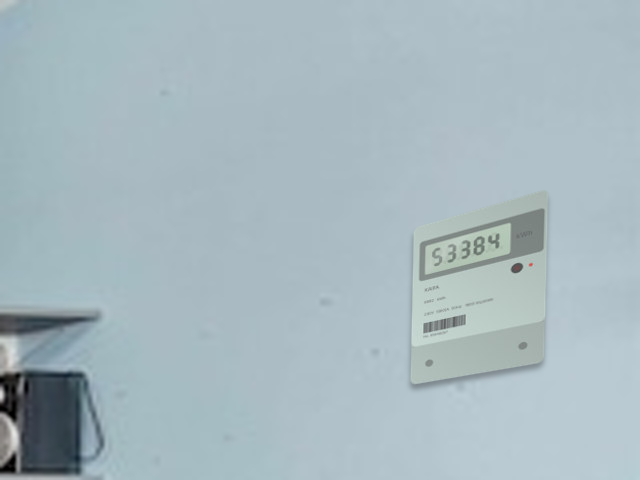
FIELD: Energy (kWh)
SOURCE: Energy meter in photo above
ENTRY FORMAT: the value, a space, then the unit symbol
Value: 53384 kWh
